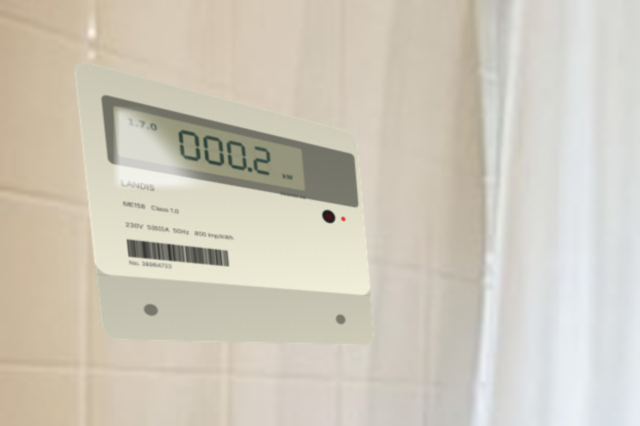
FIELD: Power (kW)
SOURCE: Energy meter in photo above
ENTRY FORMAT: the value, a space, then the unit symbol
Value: 0.2 kW
